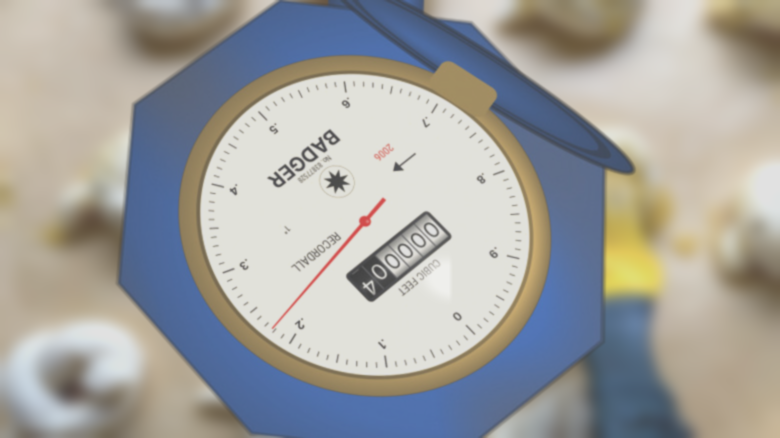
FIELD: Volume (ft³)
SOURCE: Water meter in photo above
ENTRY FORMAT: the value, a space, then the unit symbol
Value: 4.22 ft³
